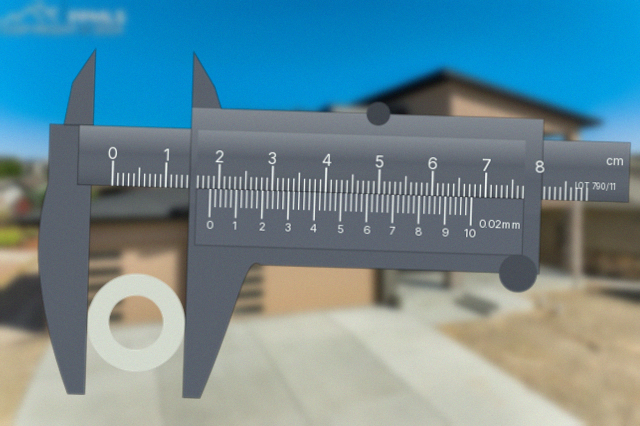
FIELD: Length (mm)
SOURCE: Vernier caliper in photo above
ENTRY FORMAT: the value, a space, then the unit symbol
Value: 18.4 mm
